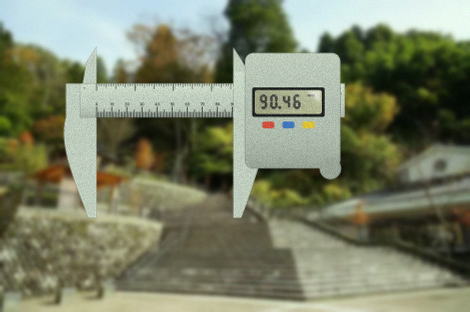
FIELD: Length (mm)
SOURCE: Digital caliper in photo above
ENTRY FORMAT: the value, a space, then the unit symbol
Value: 90.46 mm
